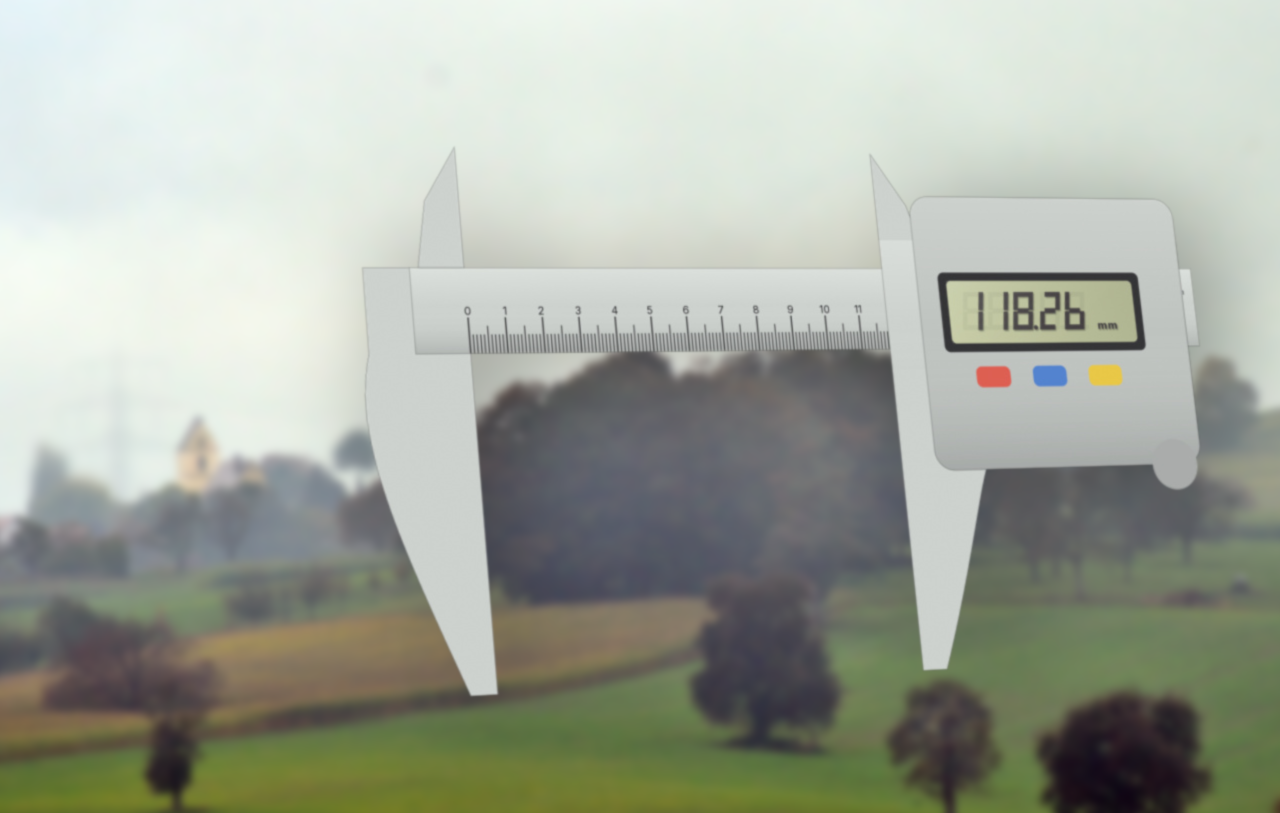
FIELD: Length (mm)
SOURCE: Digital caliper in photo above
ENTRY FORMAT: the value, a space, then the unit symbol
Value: 118.26 mm
